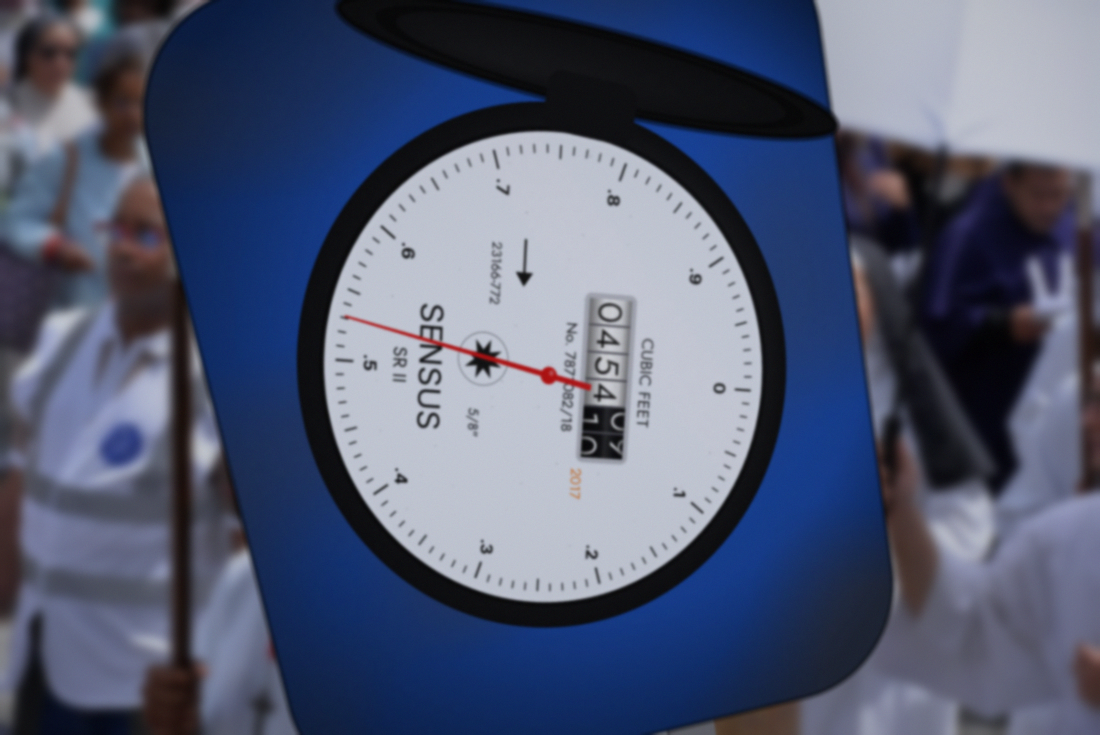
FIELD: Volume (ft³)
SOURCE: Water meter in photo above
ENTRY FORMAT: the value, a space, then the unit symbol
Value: 45409.53 ft³
